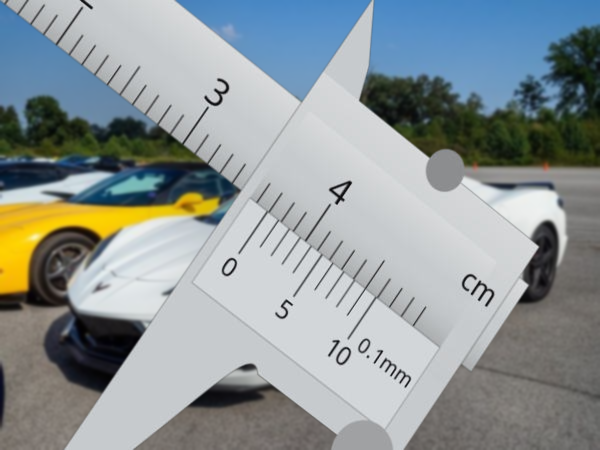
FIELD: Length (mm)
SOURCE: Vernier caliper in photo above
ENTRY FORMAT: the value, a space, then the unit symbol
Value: 36.9 mm
